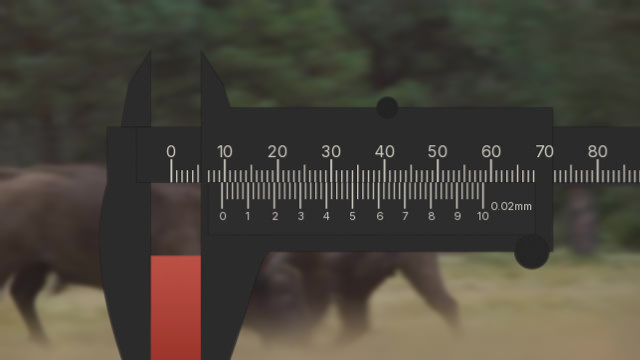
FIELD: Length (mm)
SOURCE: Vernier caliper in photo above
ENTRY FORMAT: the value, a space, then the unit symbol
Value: 9.5 mm
